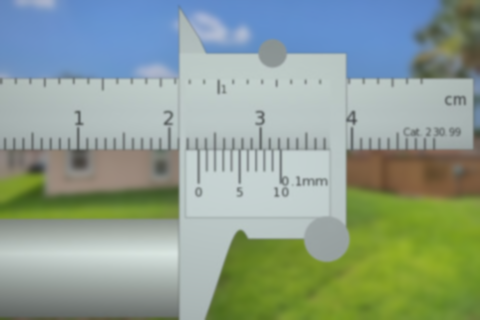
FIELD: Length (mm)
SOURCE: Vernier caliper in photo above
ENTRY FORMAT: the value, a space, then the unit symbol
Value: 23.2 mm
